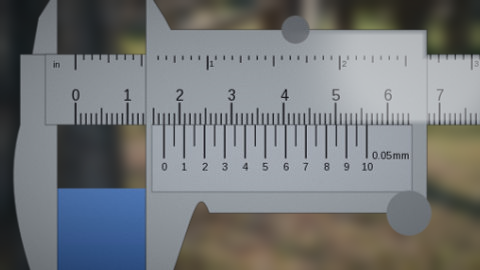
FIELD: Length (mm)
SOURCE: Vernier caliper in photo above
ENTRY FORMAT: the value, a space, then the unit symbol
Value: 17.0 mm
